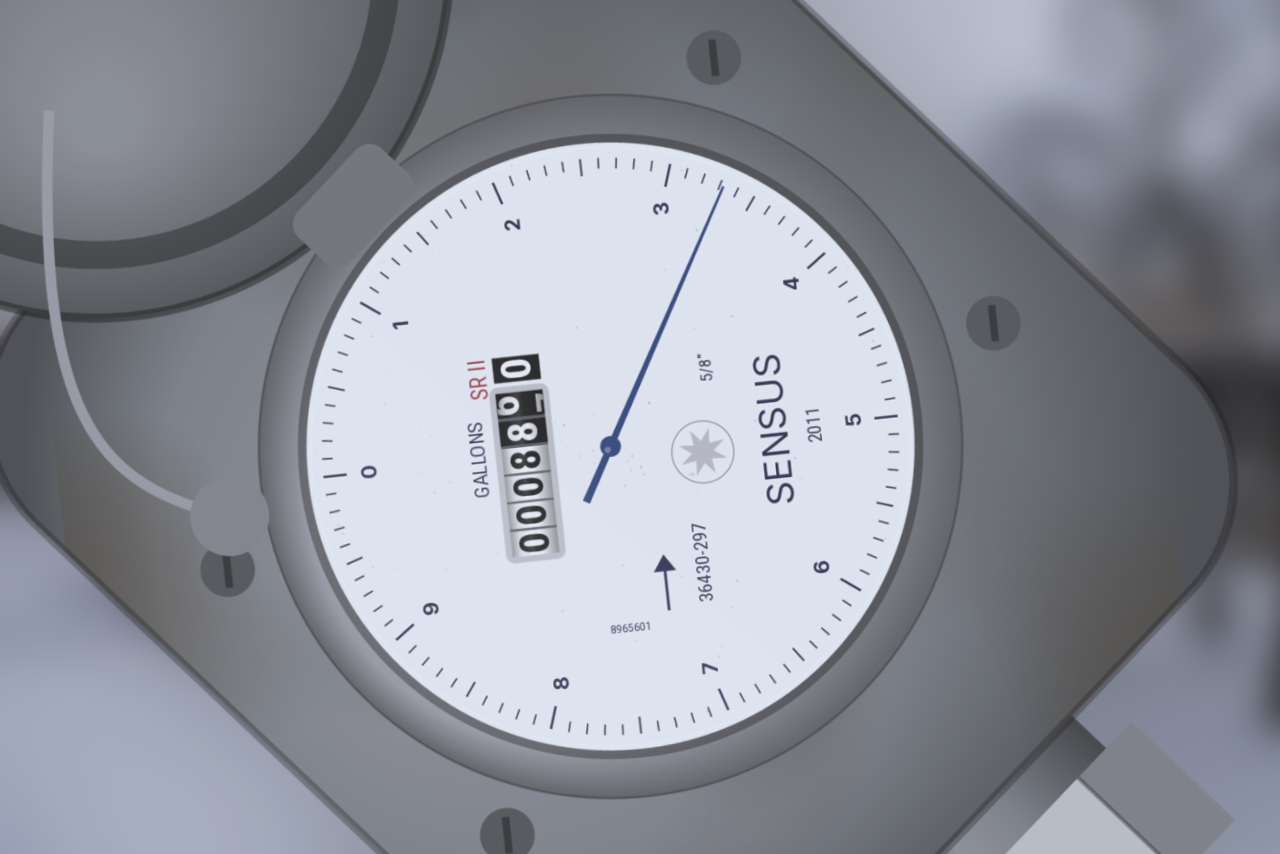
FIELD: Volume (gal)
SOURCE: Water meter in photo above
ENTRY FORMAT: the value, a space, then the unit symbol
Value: 8863.3 gal
